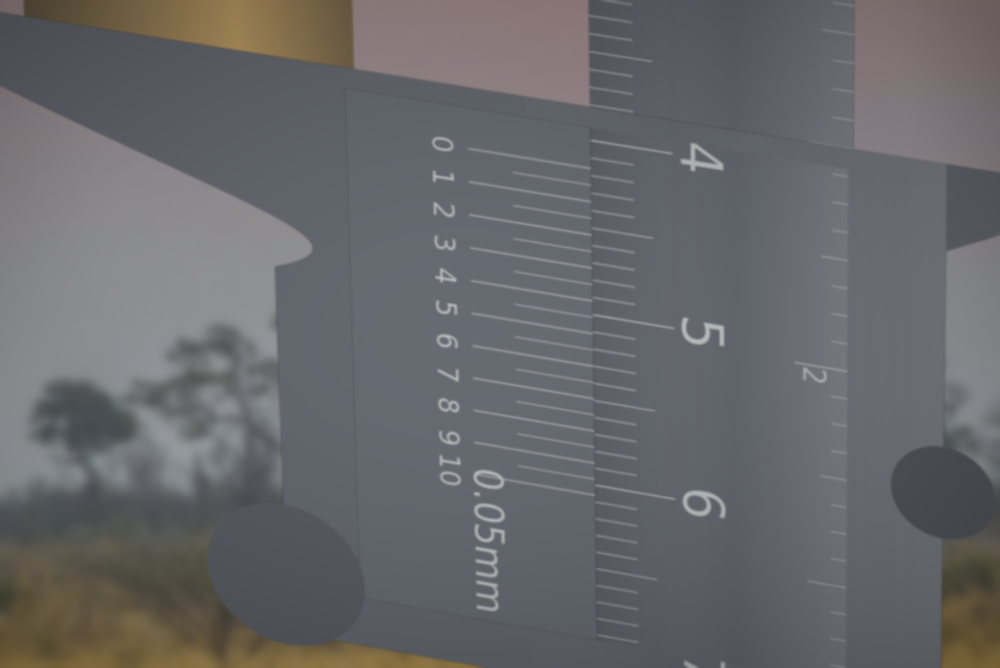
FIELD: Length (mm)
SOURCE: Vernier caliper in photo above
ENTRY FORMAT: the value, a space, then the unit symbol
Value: 41.6 mm
